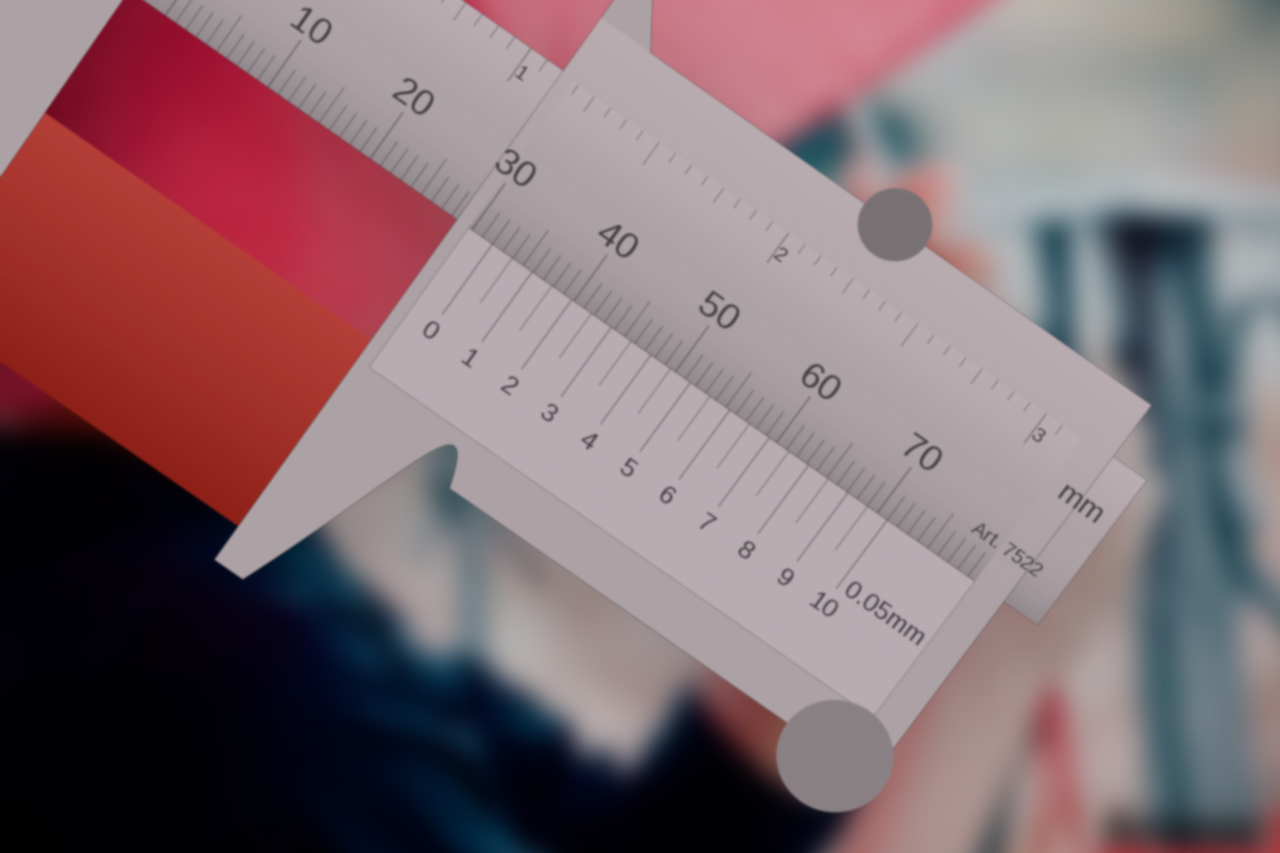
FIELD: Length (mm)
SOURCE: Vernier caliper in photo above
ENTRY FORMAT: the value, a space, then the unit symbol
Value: 32.0 mm
